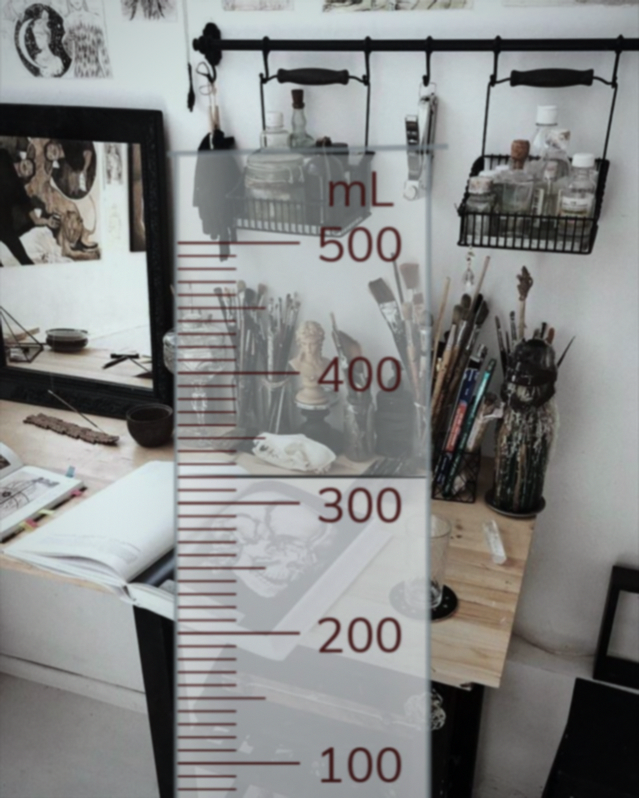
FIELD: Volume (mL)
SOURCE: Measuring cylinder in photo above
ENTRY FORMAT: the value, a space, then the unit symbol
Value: 320 mL
